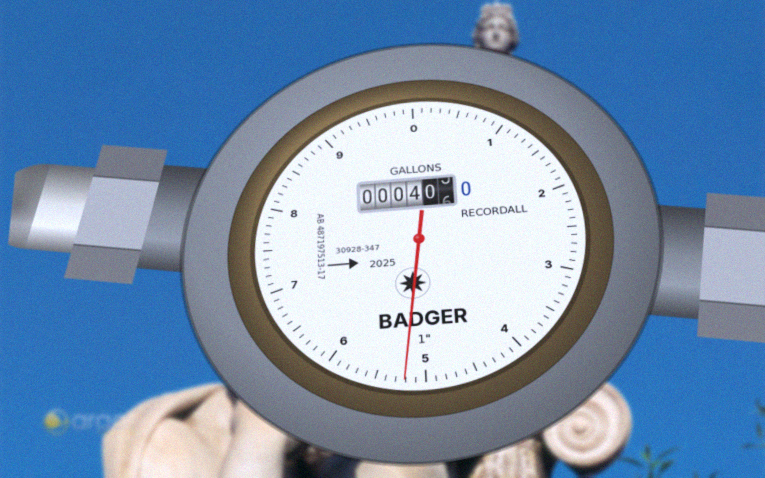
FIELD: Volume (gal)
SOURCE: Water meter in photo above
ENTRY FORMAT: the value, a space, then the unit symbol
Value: 4055.2 gal
